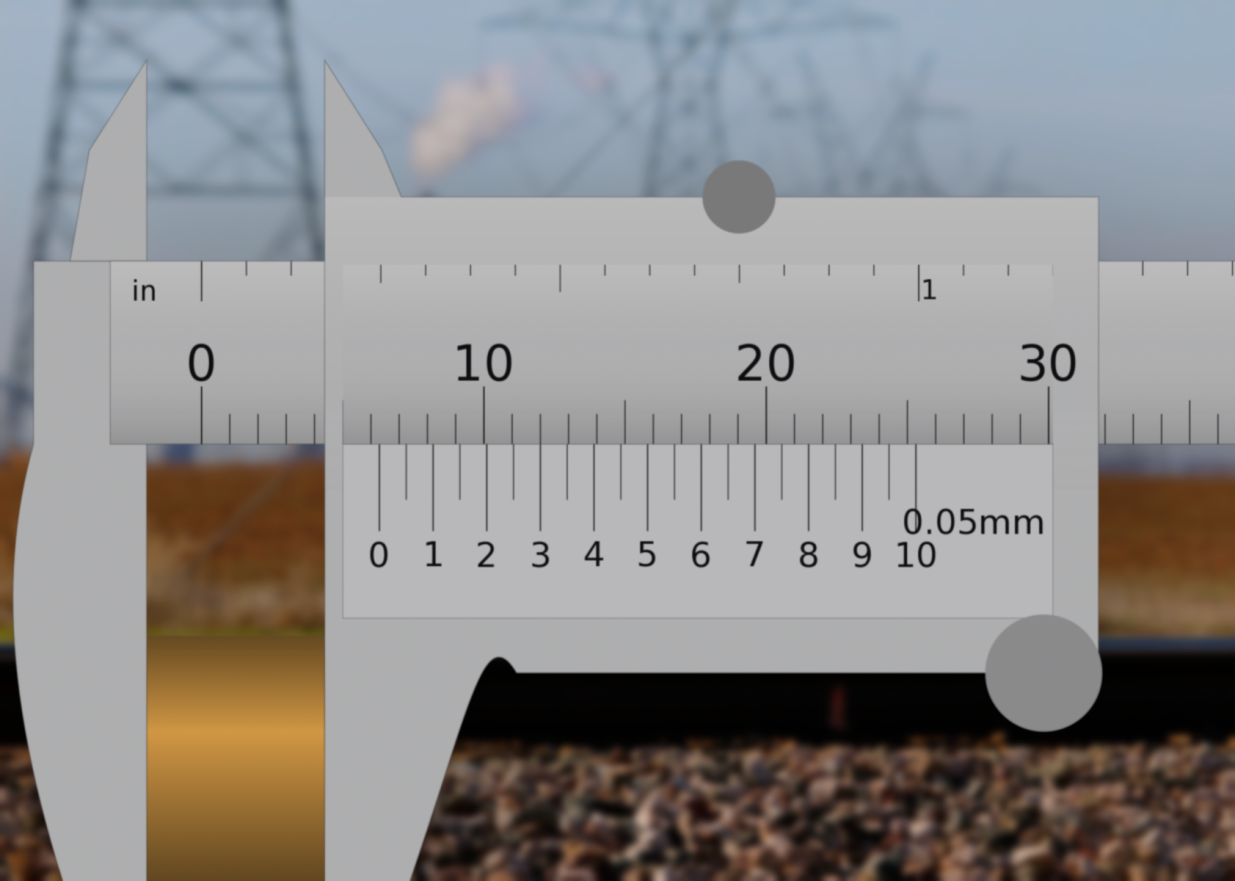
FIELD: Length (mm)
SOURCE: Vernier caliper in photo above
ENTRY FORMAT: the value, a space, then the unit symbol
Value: 6.30 mm
